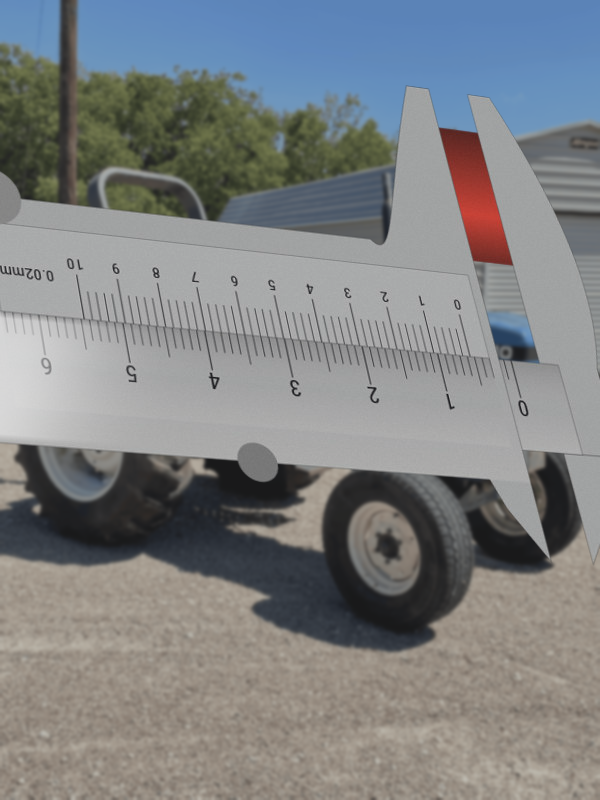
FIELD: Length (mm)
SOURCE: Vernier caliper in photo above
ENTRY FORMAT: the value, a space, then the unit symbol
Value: 5.6 mm
